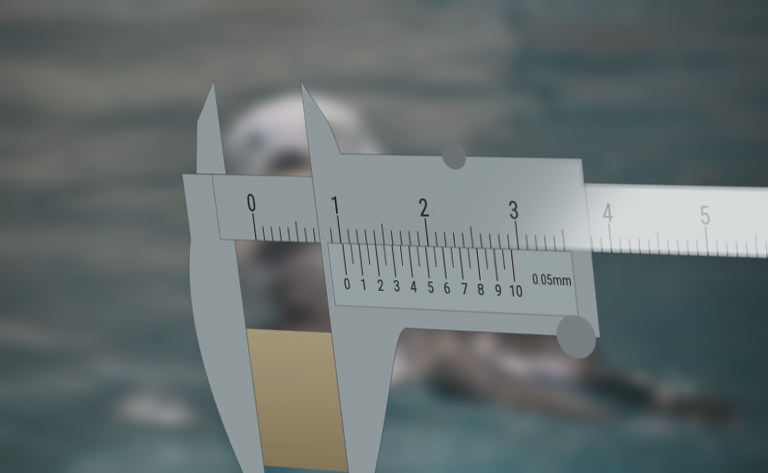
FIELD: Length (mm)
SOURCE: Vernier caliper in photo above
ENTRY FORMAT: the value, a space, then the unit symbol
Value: 10.2 mm
